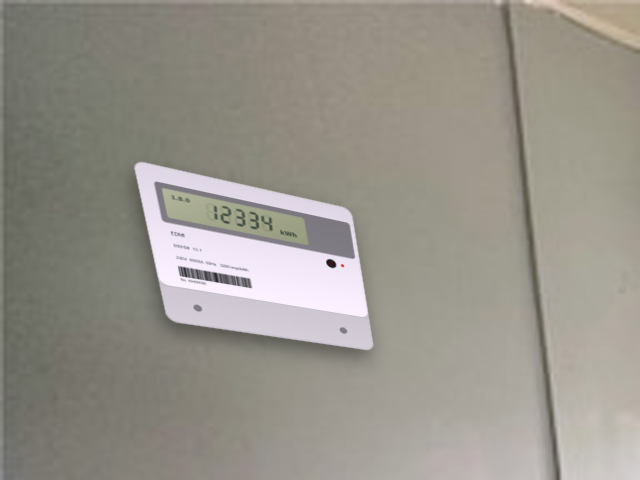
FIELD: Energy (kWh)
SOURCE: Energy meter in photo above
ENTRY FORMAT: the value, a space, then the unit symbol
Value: 12334 kWh
